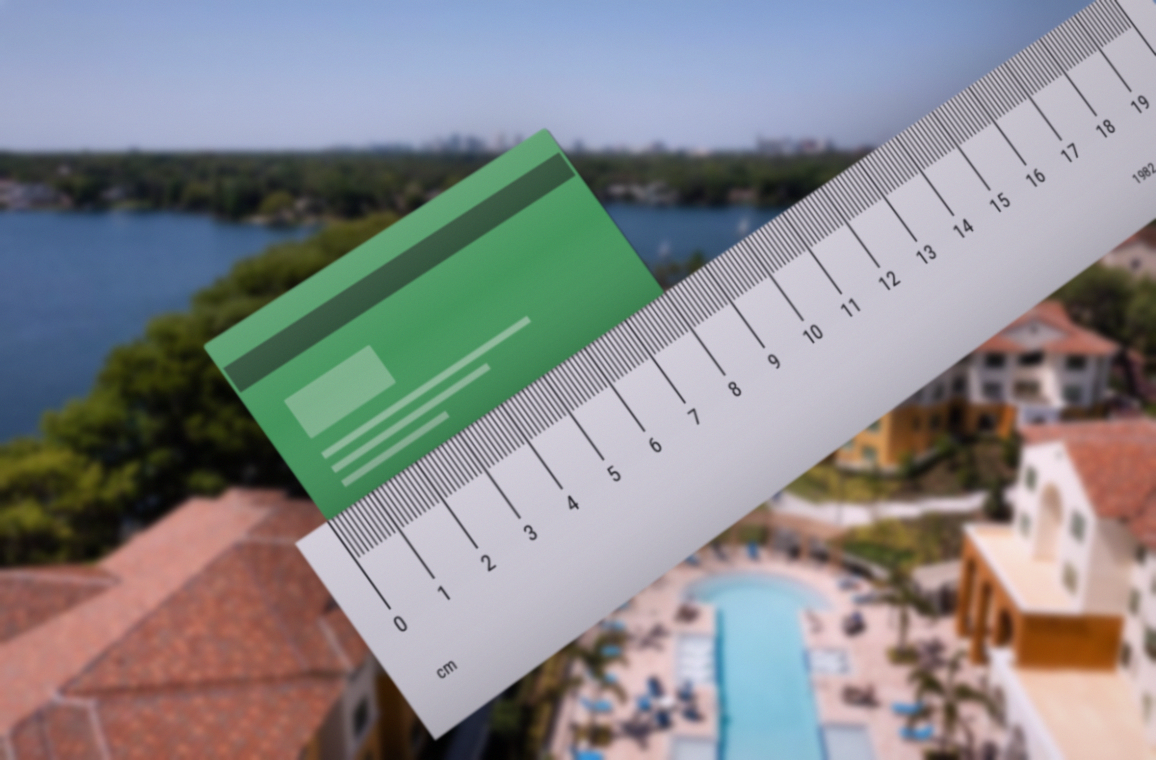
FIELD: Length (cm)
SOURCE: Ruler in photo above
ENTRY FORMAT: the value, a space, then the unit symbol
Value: 8 cm
